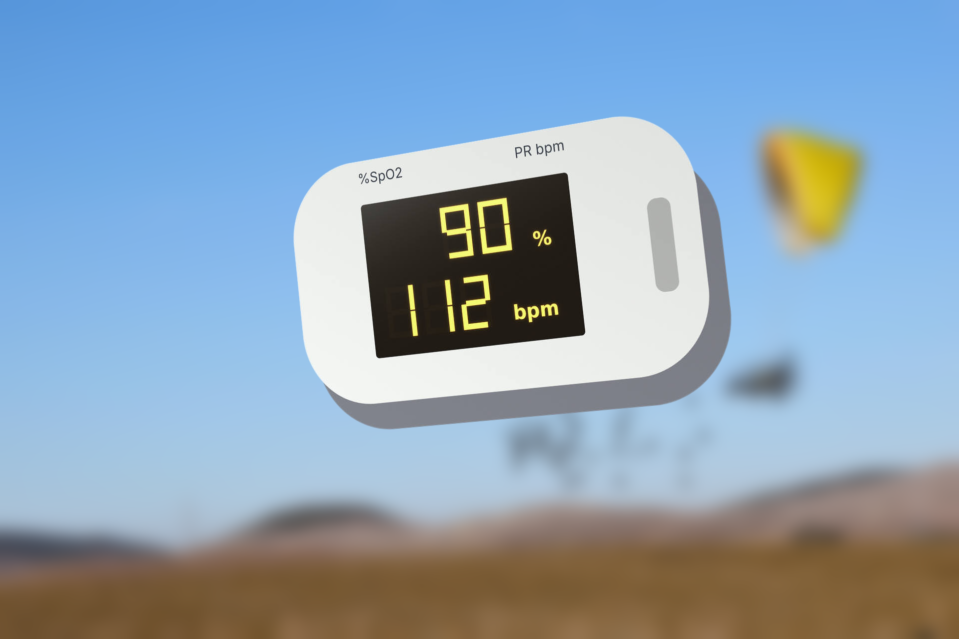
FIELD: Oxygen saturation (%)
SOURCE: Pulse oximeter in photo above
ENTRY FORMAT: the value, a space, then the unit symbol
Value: 90 %
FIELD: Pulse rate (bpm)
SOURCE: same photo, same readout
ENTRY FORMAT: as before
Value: 112 bpm
